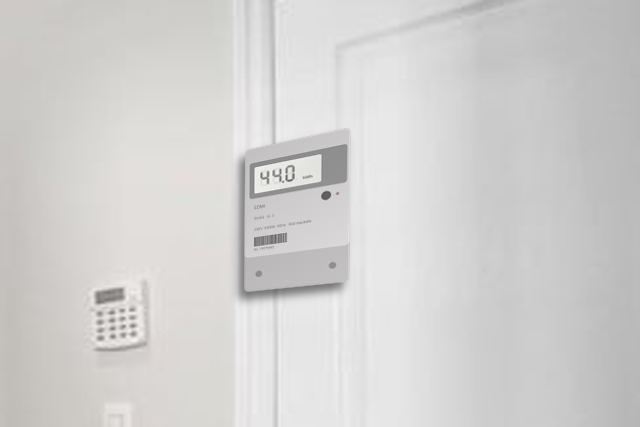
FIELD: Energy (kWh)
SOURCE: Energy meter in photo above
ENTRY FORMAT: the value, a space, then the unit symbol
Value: 44.0 kWh
